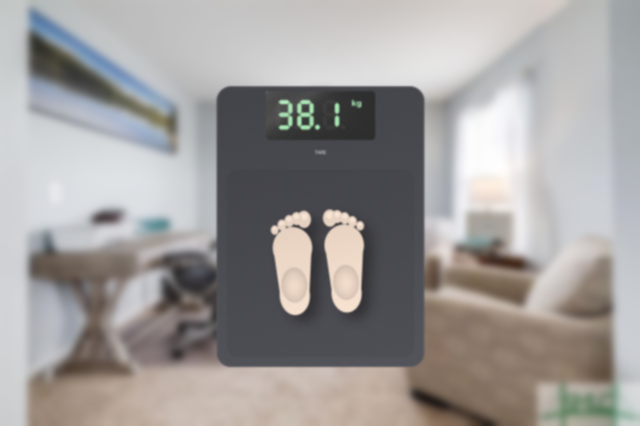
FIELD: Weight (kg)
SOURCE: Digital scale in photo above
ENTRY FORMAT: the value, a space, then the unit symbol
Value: 38.1 kg
